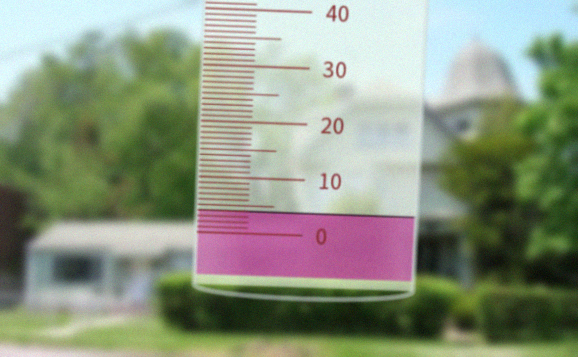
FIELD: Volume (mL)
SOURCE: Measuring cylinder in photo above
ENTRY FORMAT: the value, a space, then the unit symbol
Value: 4 mL
